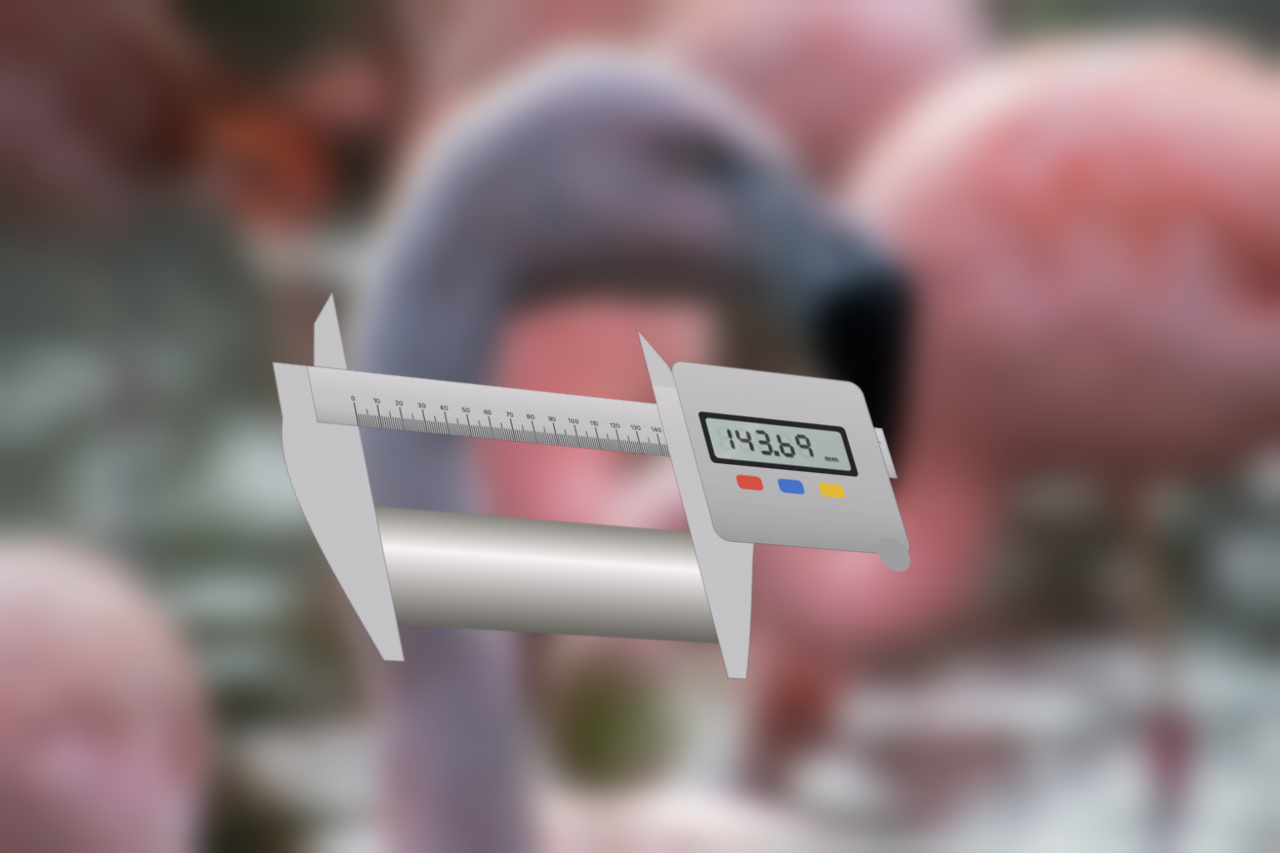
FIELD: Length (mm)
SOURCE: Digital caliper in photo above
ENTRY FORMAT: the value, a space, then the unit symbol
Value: 143.69 mm
